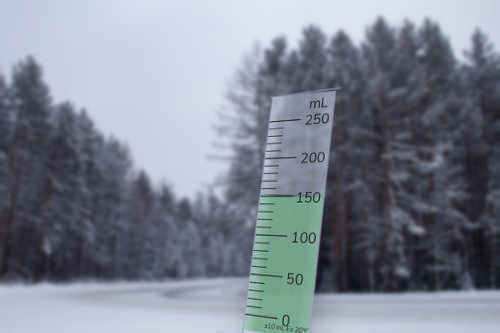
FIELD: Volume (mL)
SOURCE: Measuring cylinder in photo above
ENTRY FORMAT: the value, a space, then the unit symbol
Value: 150 mL
